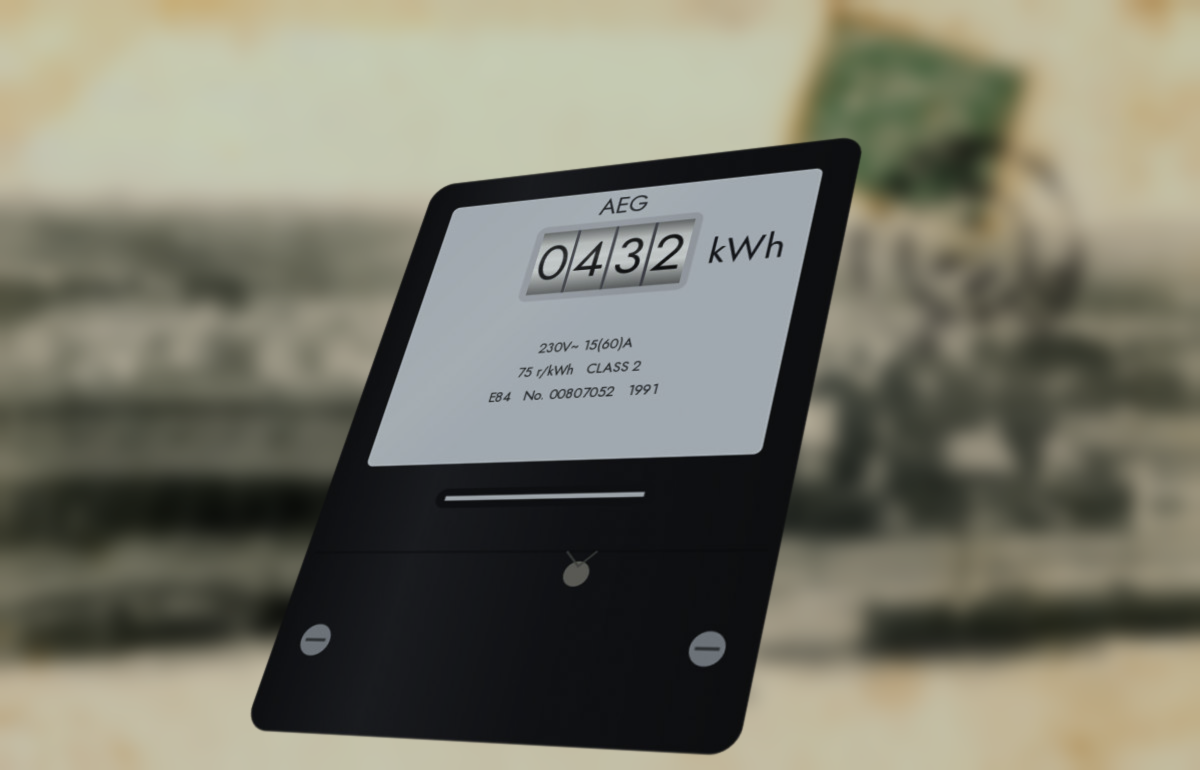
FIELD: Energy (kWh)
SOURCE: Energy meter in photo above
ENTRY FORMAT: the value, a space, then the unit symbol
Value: 432 kWh
